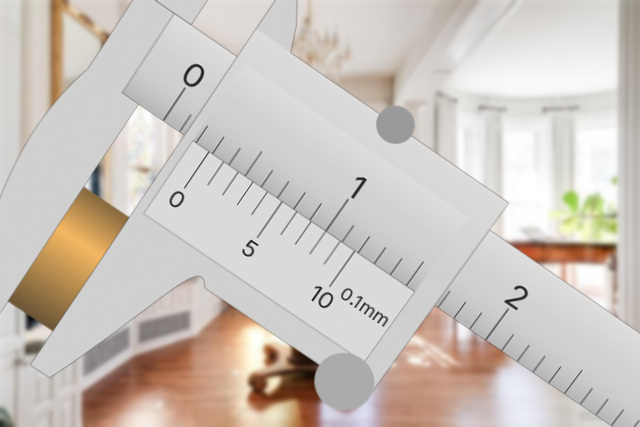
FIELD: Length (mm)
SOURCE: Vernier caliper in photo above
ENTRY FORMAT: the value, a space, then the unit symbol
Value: 2.8 mm
